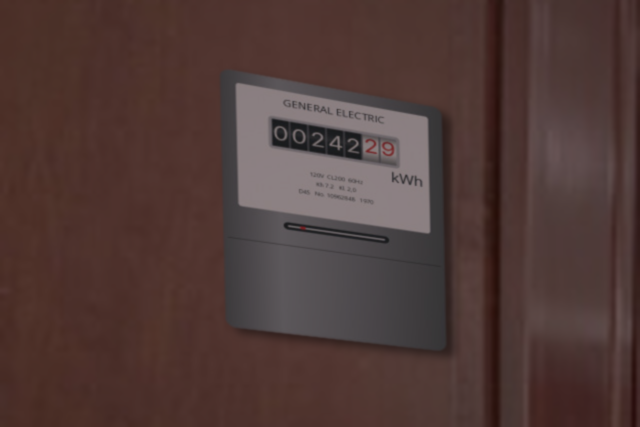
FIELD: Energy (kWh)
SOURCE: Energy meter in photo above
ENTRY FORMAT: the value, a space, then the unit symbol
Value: 242.29 kWh
